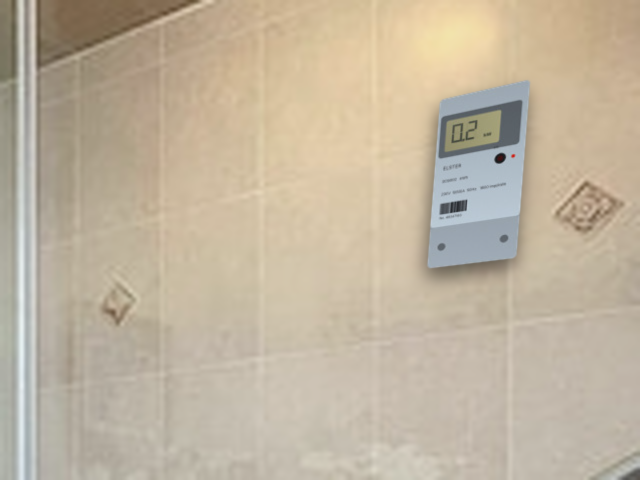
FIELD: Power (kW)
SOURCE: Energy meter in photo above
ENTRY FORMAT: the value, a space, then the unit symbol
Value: 0.2 kW
